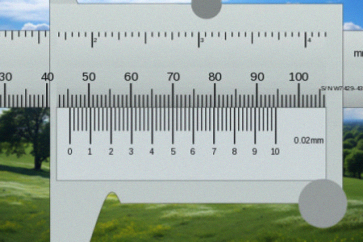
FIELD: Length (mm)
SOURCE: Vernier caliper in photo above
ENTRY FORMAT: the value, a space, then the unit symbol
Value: 45.5 mm
